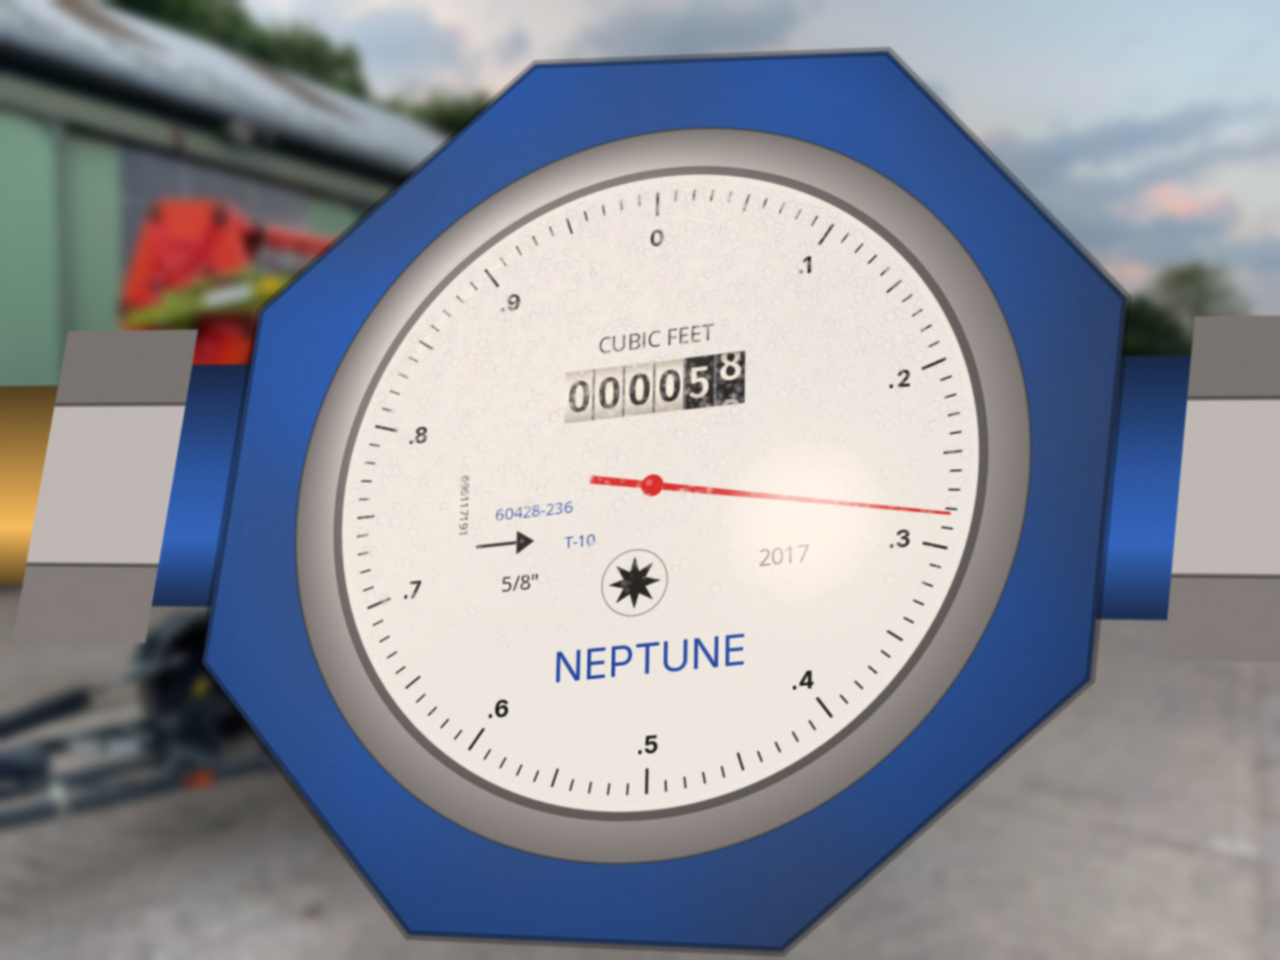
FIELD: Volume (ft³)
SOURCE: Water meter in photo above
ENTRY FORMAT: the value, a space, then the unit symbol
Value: 58.28 ft³
